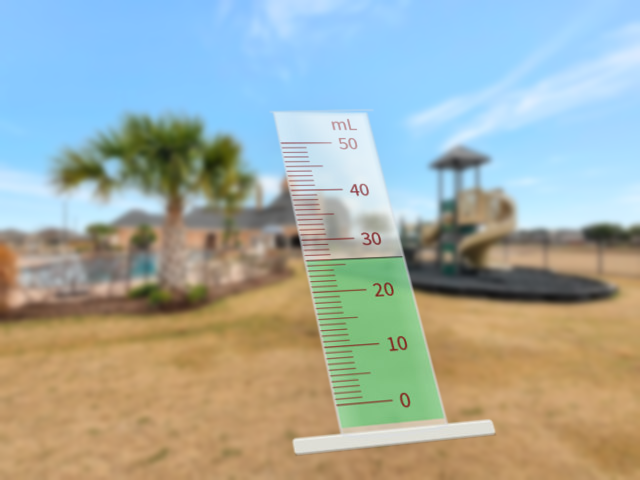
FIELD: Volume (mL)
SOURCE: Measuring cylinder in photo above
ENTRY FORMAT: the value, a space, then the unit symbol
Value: 26 mL
